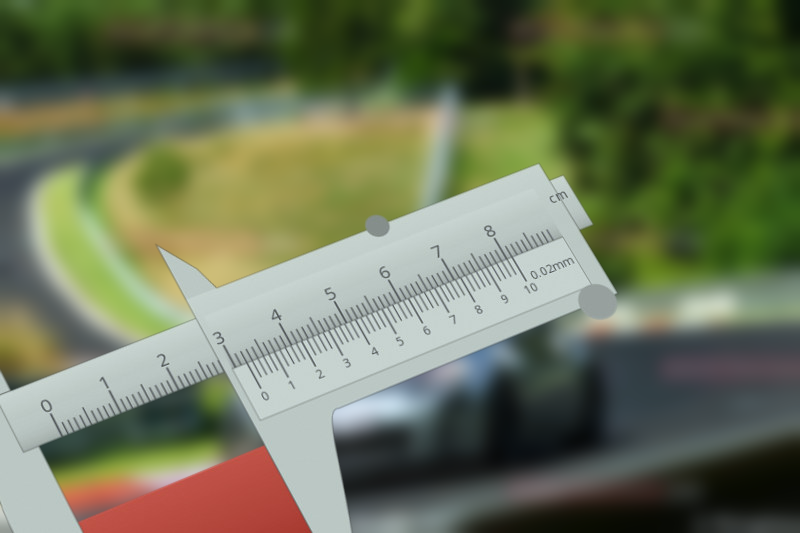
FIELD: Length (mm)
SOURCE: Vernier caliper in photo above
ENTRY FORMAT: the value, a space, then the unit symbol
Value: 32.0 mm
